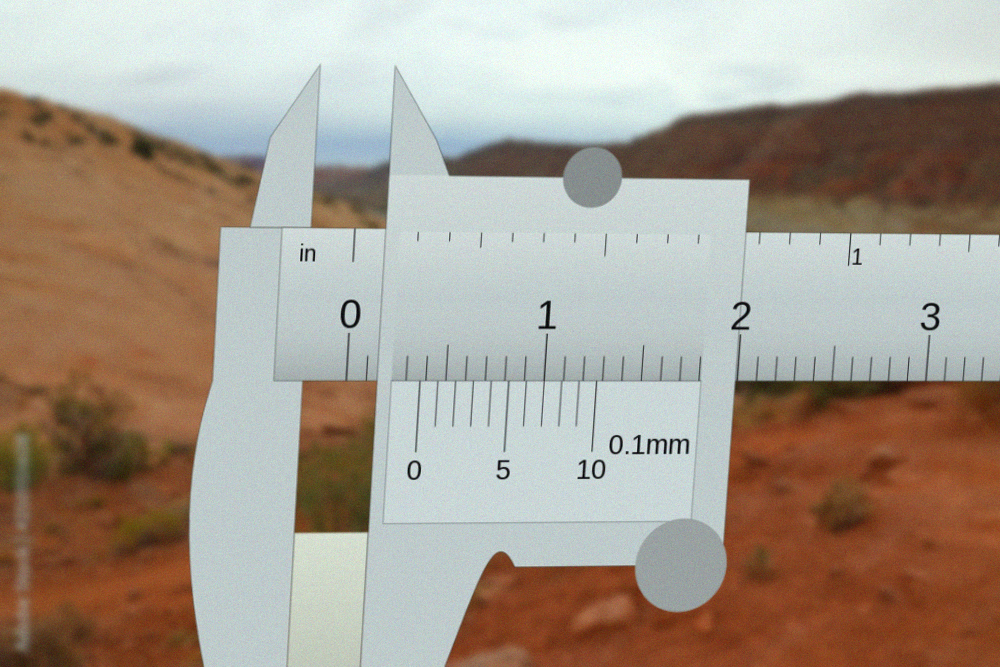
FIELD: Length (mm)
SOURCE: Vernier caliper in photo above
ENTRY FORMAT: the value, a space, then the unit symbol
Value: 3.7 mm
